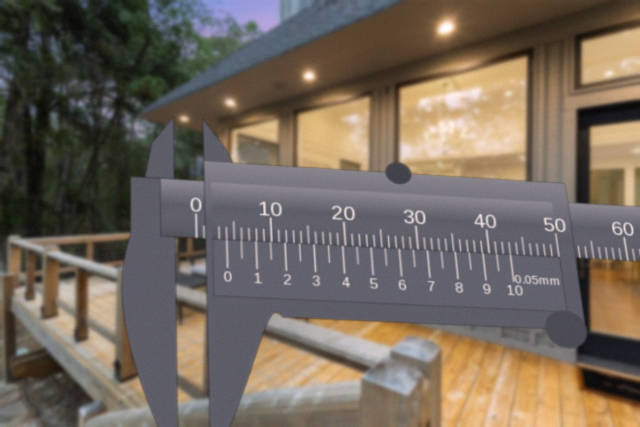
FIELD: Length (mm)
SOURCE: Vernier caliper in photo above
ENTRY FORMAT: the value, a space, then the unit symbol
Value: 4.0 mm
